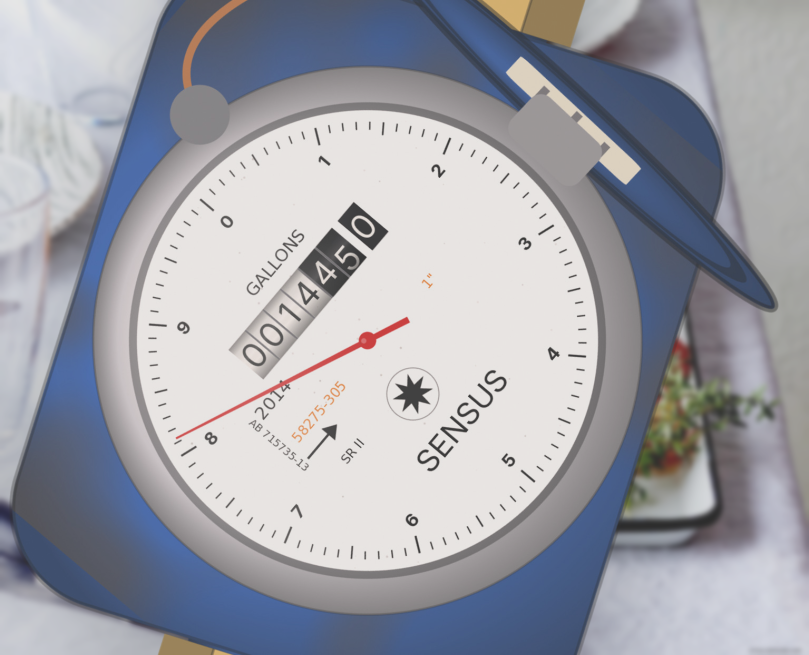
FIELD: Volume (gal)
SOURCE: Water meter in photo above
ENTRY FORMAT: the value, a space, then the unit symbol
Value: 14448.1 gal
